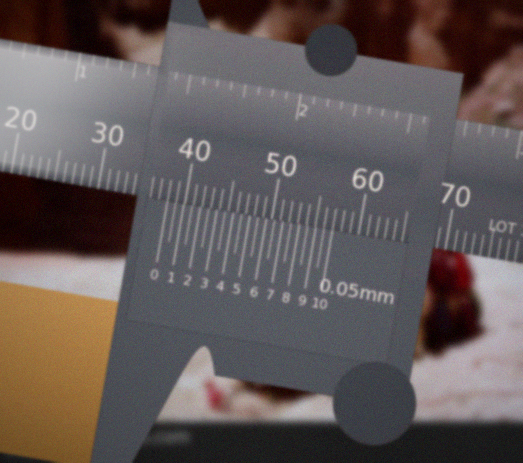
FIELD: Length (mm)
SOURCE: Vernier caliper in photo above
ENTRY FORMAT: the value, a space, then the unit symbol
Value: 38.0 mm
